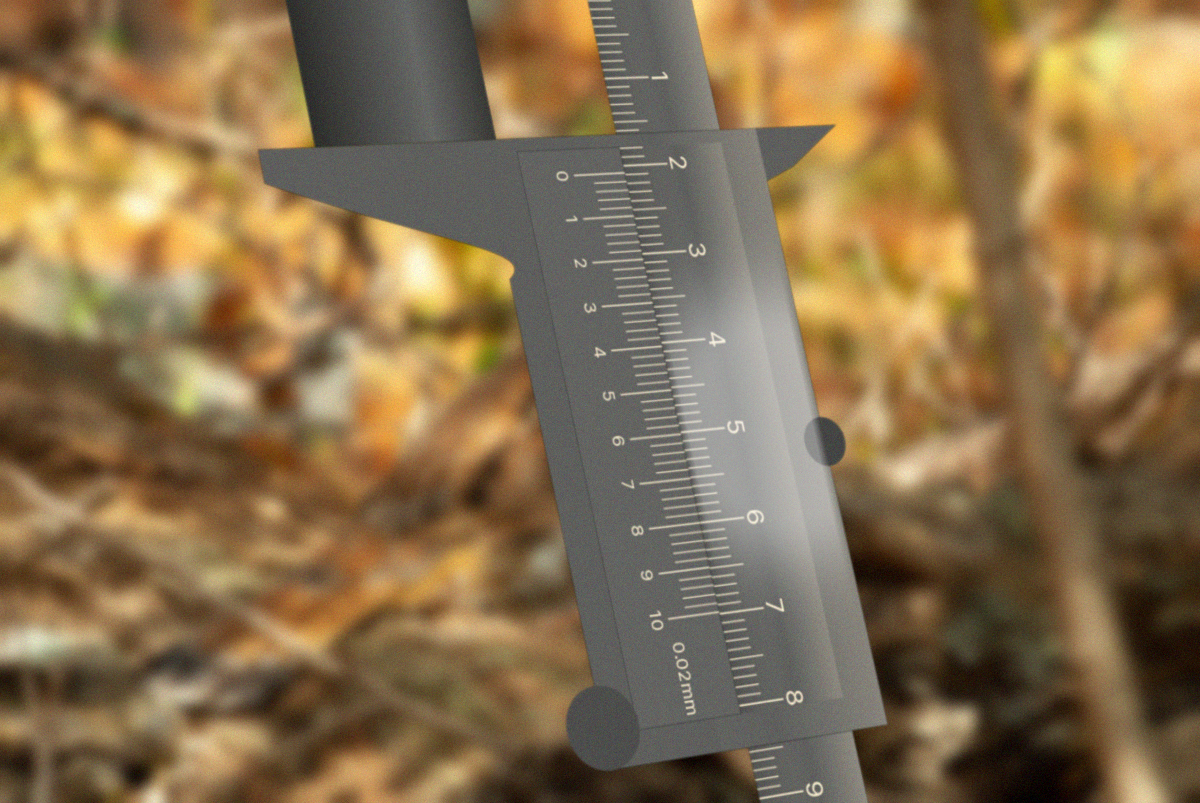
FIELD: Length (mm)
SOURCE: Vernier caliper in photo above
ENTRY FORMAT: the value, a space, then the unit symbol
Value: 20.8 mm
